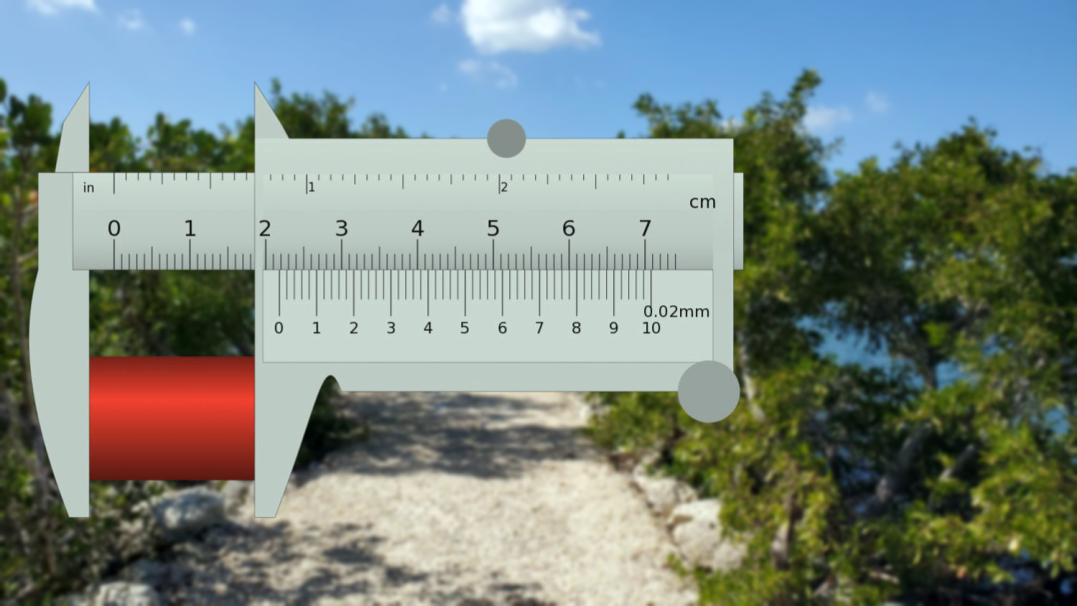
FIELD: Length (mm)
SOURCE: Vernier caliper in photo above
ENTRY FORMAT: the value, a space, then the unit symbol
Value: 21.8 mm
